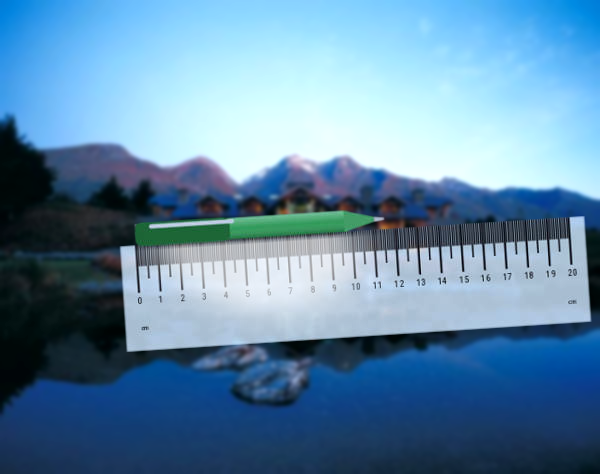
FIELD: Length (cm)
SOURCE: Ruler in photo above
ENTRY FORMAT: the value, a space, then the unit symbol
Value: 11.5 cm
